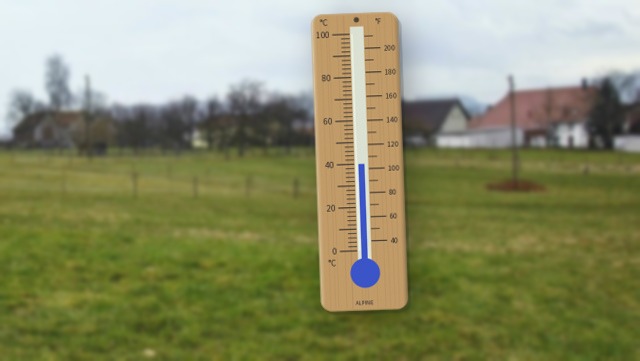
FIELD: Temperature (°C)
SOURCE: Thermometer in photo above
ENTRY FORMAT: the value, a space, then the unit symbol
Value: 40 °C
